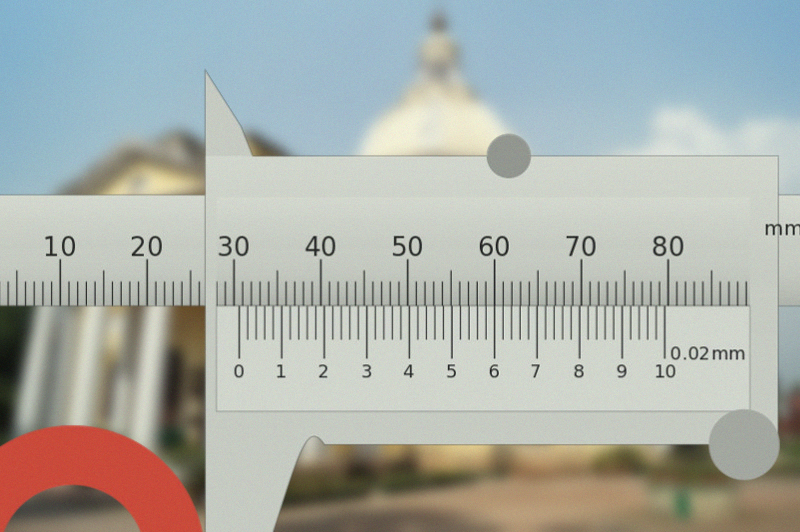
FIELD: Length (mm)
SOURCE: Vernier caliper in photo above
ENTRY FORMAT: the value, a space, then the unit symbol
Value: 30.6 mm
